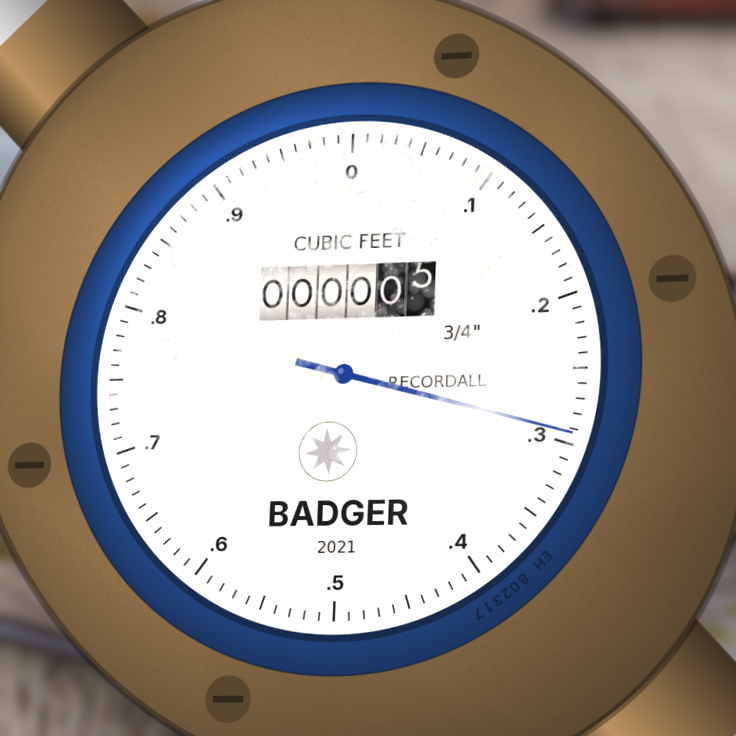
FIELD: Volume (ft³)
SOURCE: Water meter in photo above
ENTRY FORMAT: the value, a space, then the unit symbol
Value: 5.29 ft³
